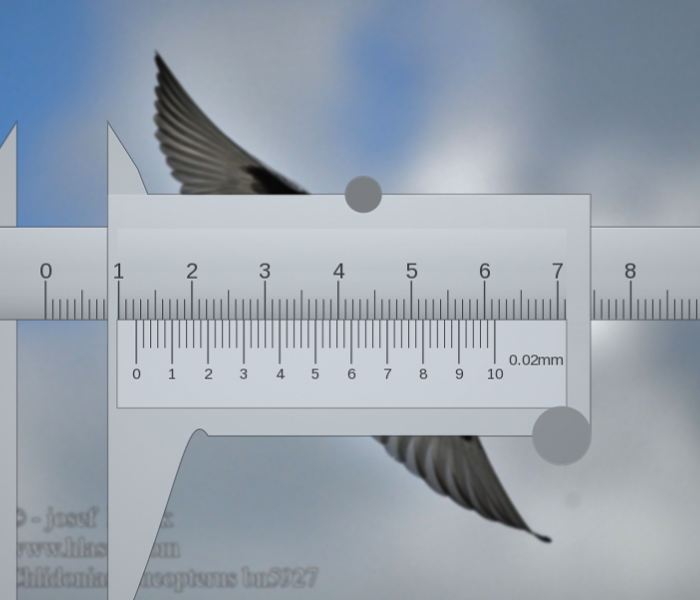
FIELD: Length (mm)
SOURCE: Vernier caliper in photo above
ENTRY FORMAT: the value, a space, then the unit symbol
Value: 12.4 mm
